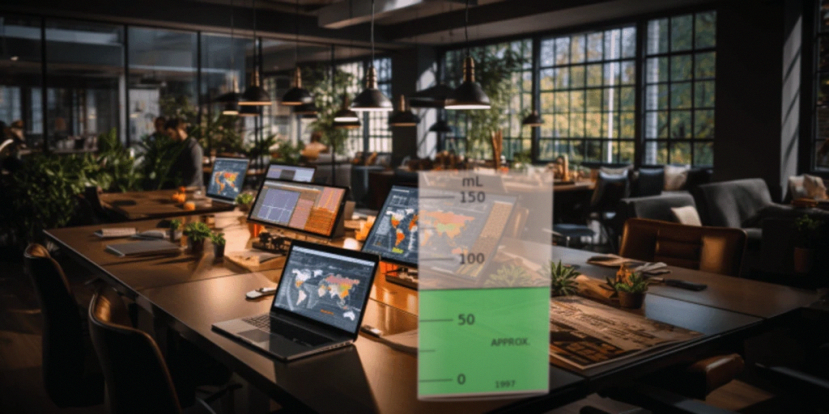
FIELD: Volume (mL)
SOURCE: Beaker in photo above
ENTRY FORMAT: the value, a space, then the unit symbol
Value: 75 mL
